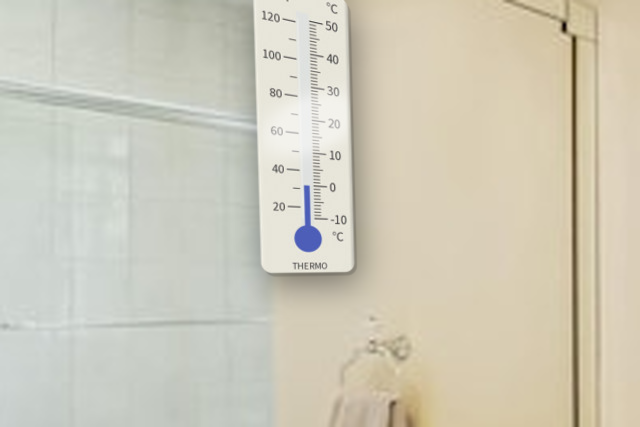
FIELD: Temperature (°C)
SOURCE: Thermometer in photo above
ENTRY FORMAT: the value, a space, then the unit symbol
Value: 0 °C
